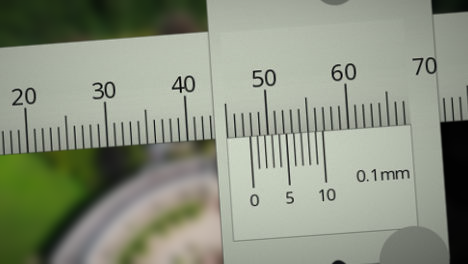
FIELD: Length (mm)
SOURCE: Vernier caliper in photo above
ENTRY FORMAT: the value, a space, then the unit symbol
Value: 47.8 mm
